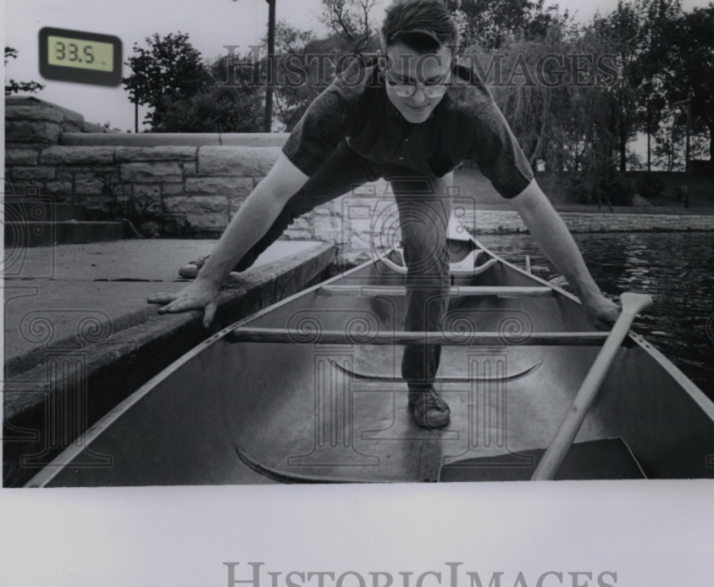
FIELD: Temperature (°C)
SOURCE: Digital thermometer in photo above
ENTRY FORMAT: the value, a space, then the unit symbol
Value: 33.5 °C
